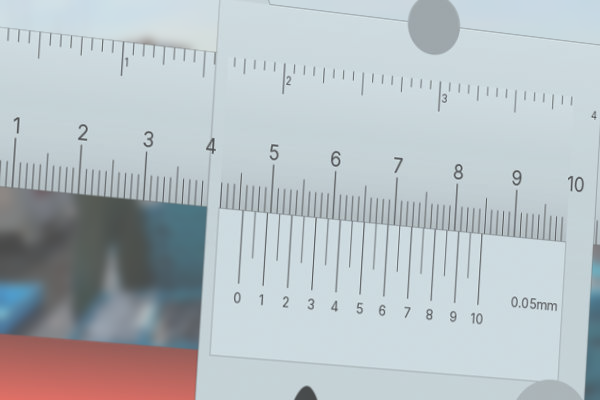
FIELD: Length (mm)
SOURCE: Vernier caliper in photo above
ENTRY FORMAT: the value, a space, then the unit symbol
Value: 45.6 mm
